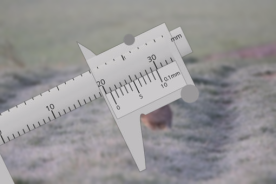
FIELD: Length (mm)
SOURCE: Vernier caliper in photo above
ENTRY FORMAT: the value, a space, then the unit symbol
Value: 20.8 mm
